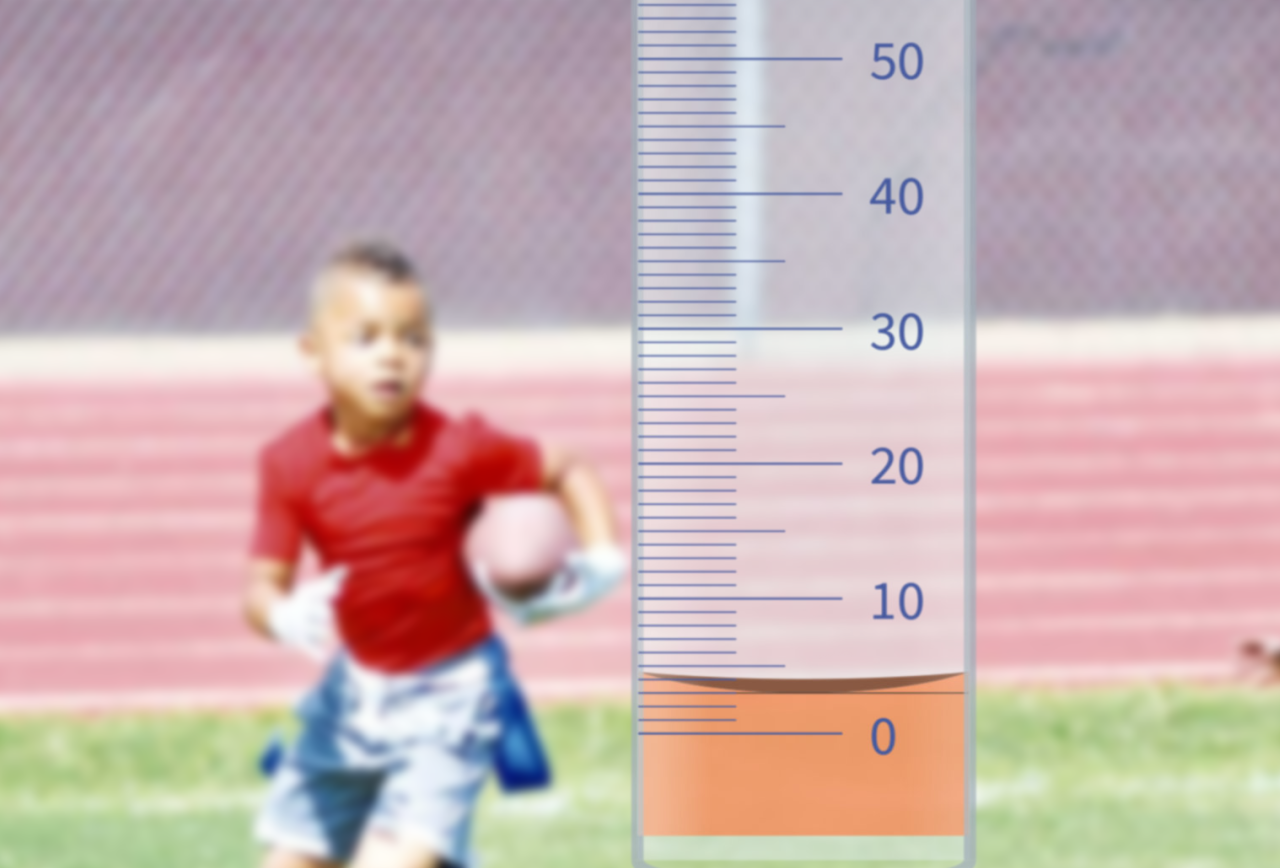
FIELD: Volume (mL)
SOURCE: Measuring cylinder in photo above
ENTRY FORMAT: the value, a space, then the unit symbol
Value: 3 mL
